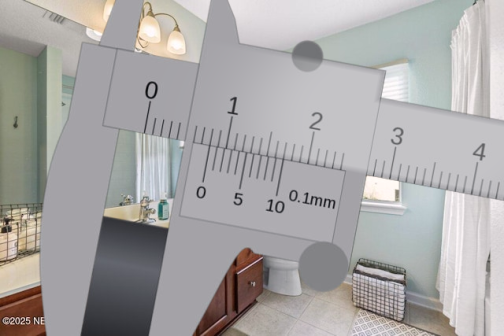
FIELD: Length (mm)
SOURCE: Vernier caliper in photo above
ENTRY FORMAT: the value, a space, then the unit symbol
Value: 8.0 mm
